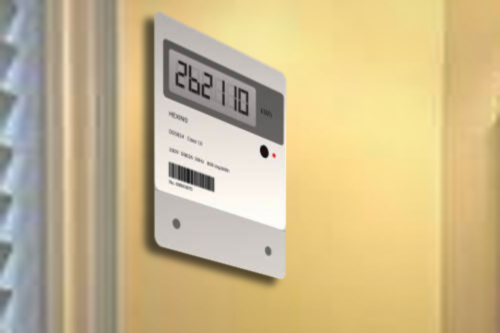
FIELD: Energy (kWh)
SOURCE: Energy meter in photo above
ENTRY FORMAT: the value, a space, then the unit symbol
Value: 262110 kWh
